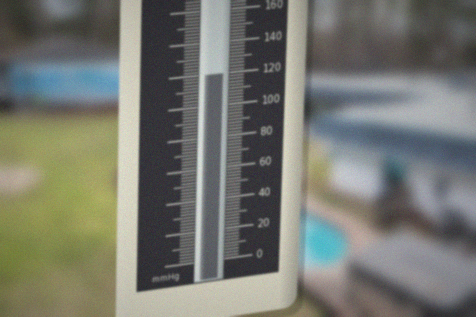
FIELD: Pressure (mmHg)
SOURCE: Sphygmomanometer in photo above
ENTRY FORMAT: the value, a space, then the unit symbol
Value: 120 mmHg
